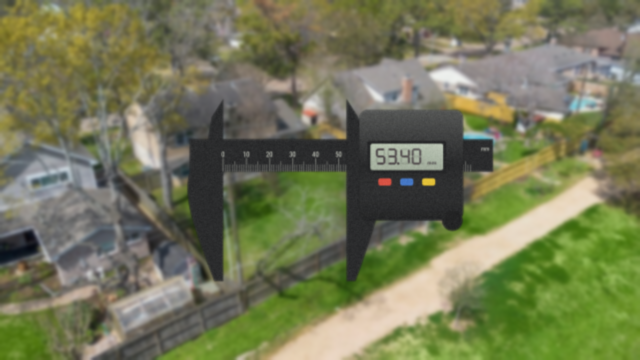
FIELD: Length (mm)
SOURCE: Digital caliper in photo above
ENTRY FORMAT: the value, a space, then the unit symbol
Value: 53.40 mm
